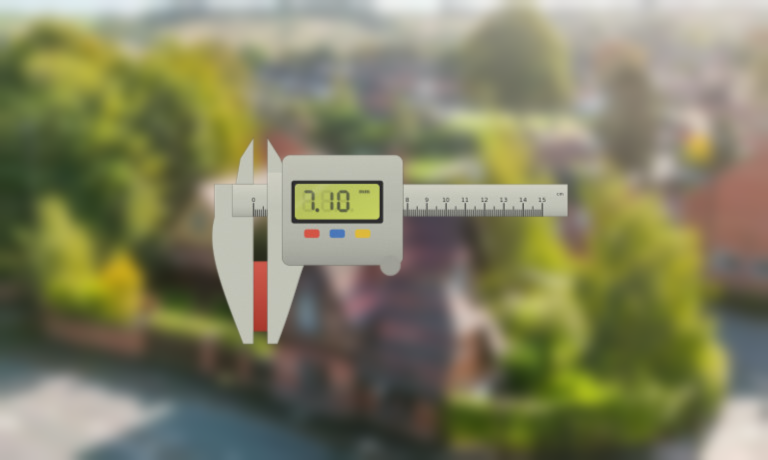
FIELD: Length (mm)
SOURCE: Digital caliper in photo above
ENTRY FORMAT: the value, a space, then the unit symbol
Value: 7.10 mm
